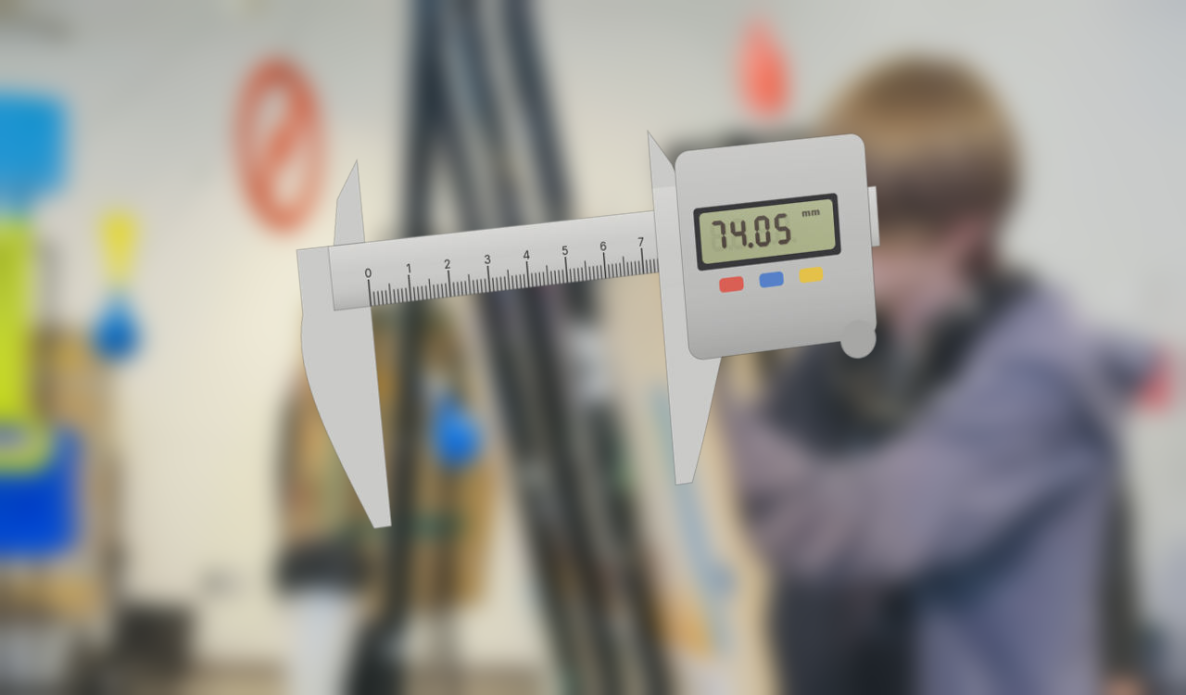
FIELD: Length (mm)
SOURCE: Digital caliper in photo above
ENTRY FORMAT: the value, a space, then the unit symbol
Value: 74.05 mm
